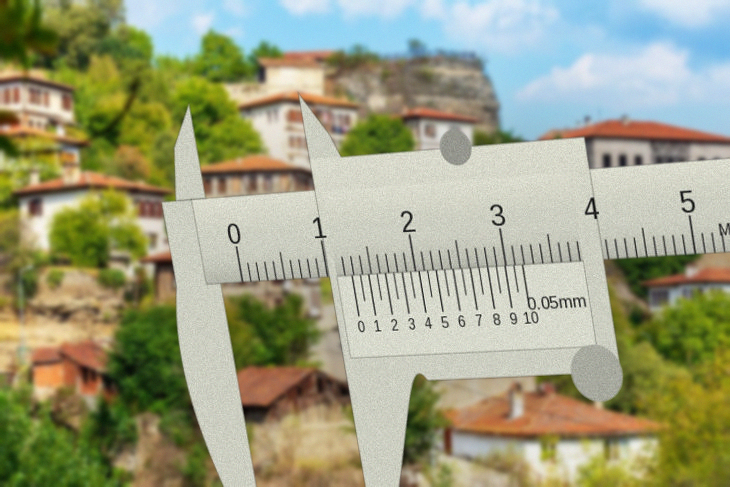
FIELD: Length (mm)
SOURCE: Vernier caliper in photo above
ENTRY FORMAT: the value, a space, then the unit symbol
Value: 12.8 mm
